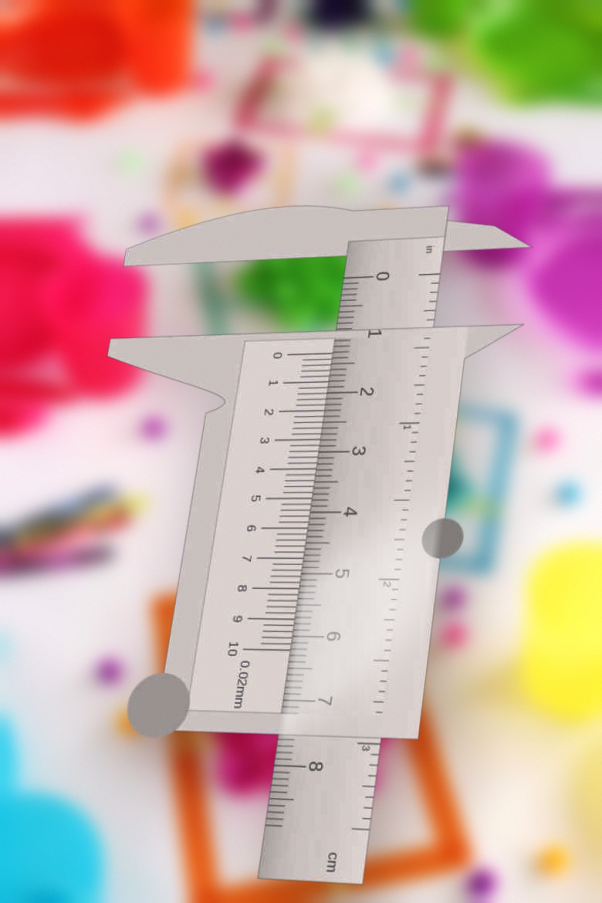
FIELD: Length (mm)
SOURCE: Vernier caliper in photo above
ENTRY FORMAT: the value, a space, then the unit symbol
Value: 13.2 mm
